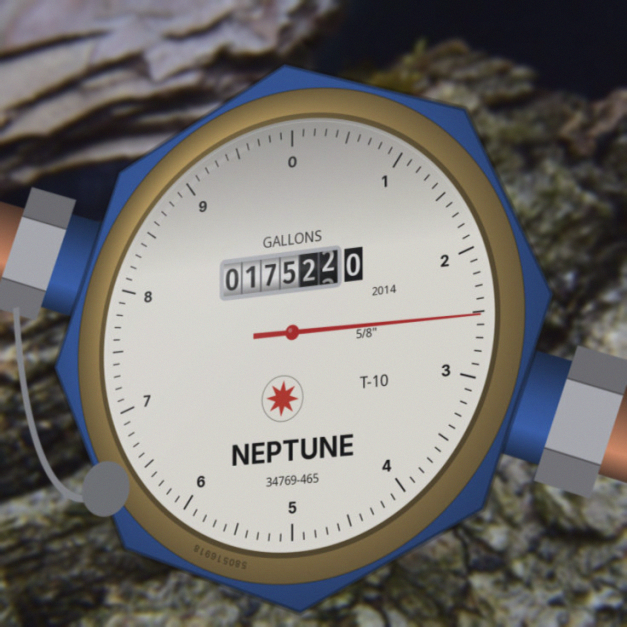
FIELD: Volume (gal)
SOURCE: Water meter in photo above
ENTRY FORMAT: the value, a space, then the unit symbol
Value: 175222.5 gal
